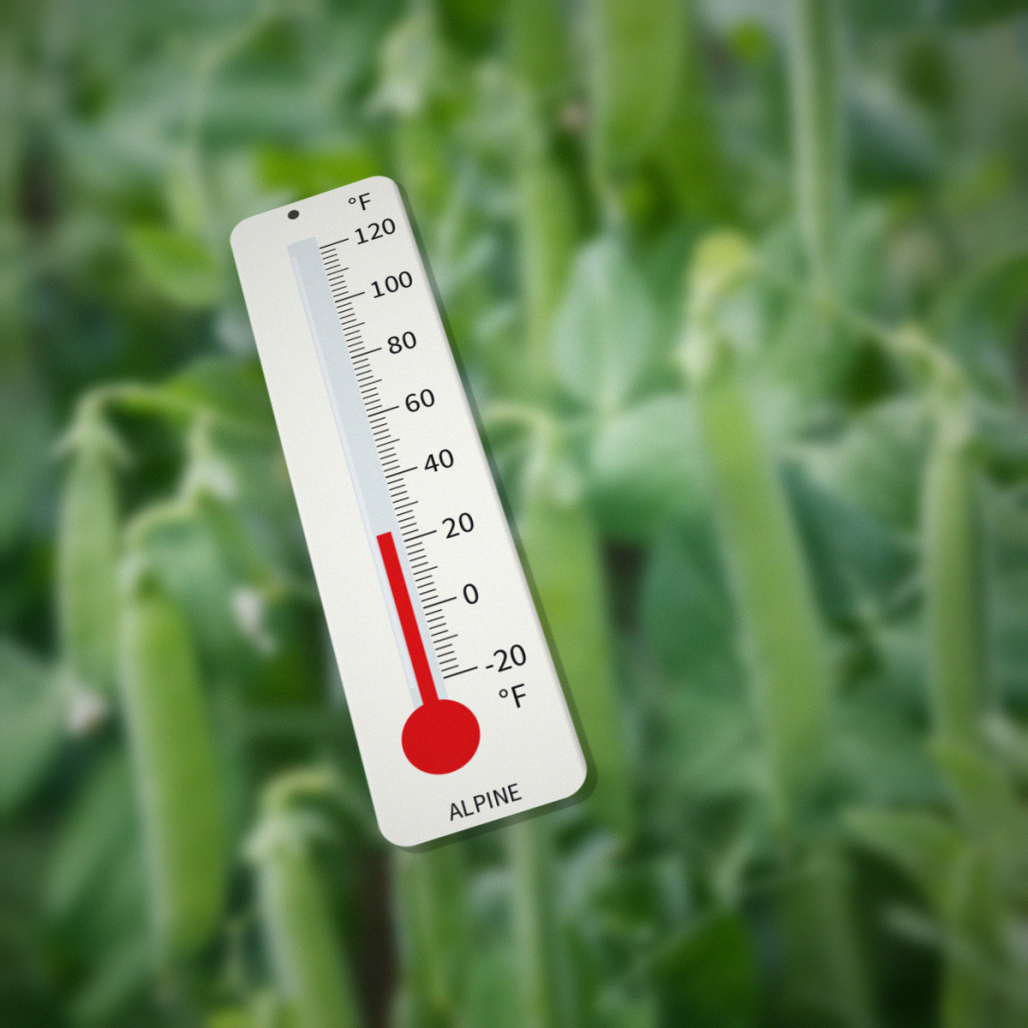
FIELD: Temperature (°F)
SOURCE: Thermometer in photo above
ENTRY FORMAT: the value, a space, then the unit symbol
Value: 24 °F
